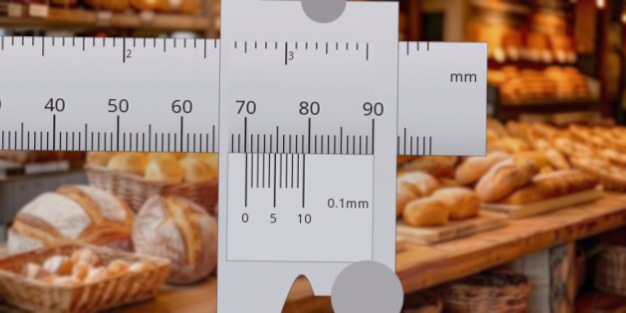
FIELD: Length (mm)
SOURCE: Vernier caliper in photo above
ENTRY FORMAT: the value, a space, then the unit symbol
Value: 70.2 mm
